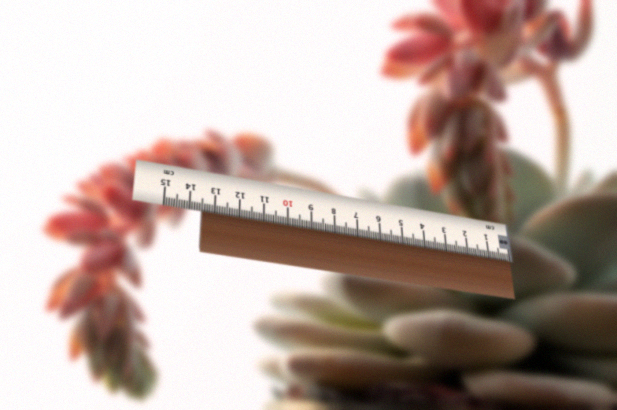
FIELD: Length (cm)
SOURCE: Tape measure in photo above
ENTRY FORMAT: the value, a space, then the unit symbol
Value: 13.5 cm
